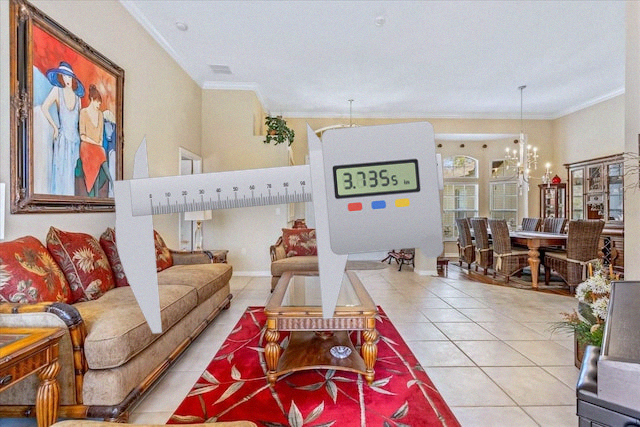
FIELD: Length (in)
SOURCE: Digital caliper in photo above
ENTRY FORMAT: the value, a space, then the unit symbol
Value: 3.7355 in
